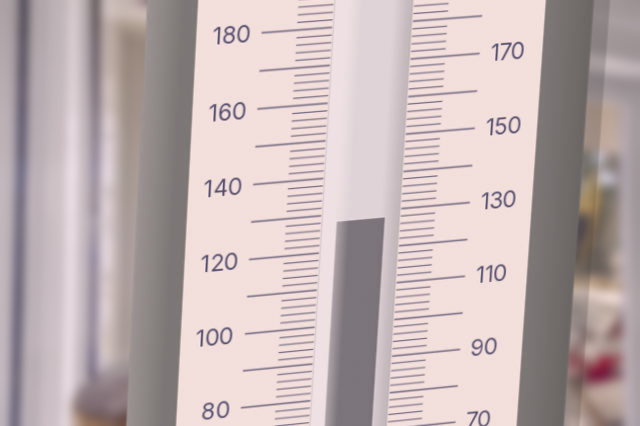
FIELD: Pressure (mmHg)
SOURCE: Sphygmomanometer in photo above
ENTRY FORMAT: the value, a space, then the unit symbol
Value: 128 mmHg
